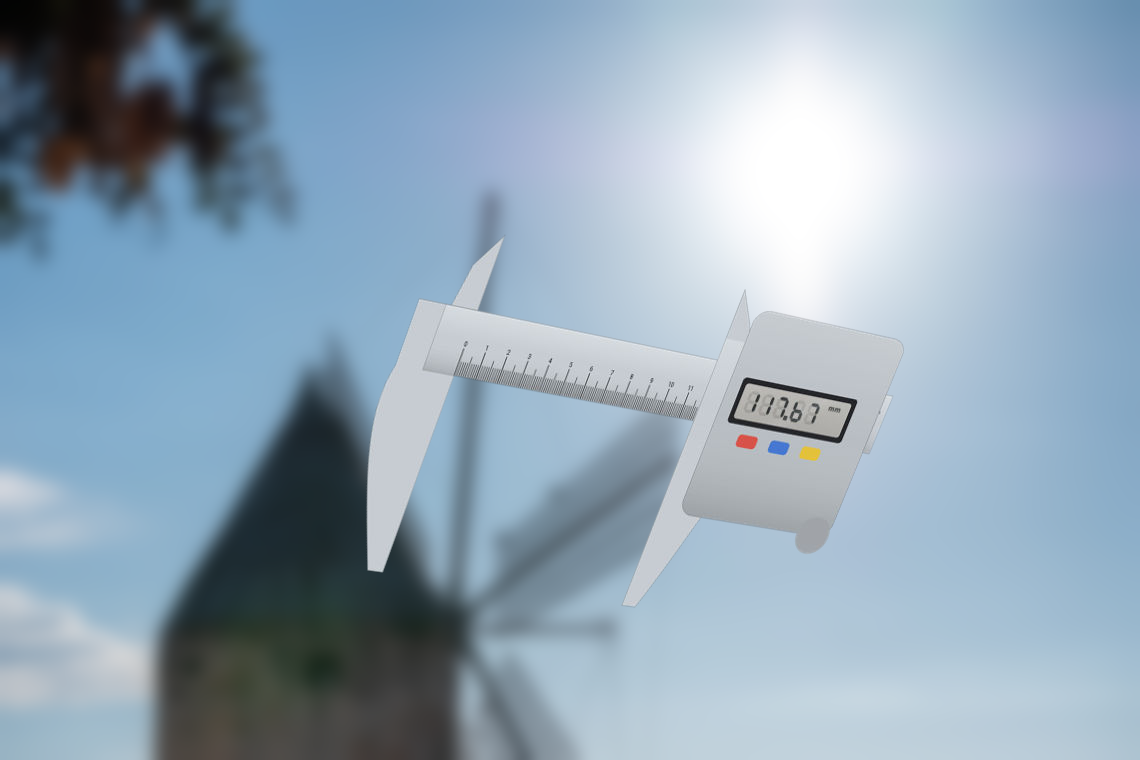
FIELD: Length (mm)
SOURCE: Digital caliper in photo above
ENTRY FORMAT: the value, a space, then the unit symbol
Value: 117.67 mm
